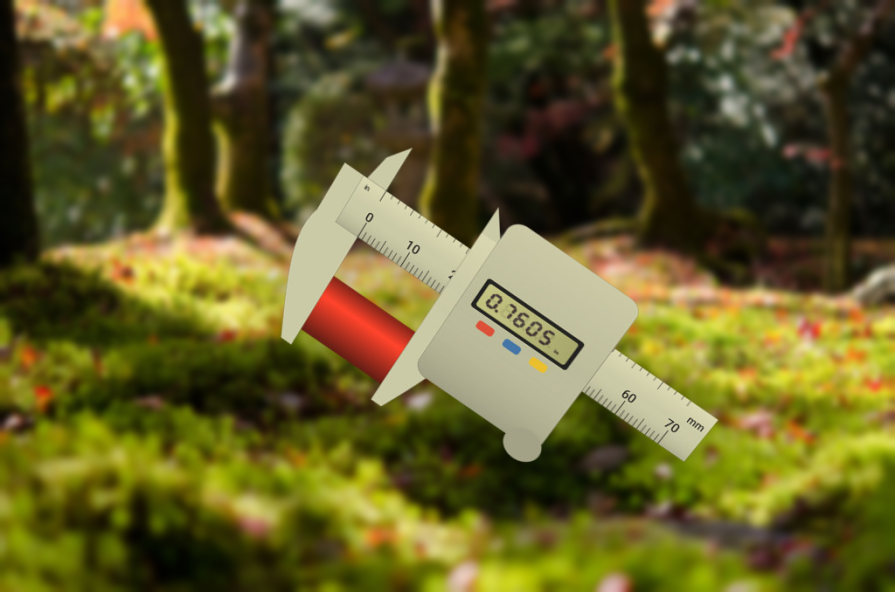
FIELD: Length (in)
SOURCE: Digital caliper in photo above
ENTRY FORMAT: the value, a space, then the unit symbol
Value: 0.7605 in
